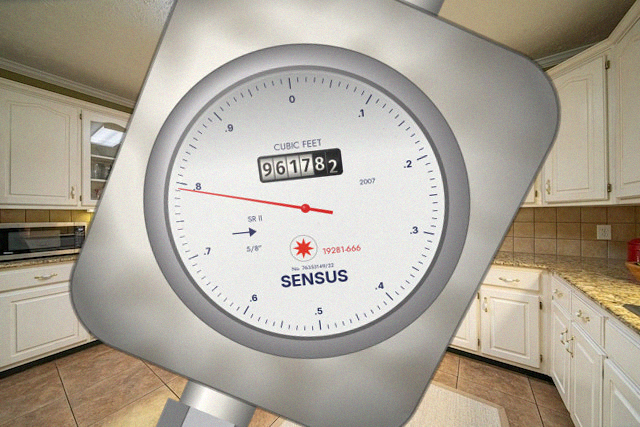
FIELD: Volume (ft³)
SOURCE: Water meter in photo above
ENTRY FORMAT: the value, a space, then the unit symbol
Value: 961781.79 ft³
